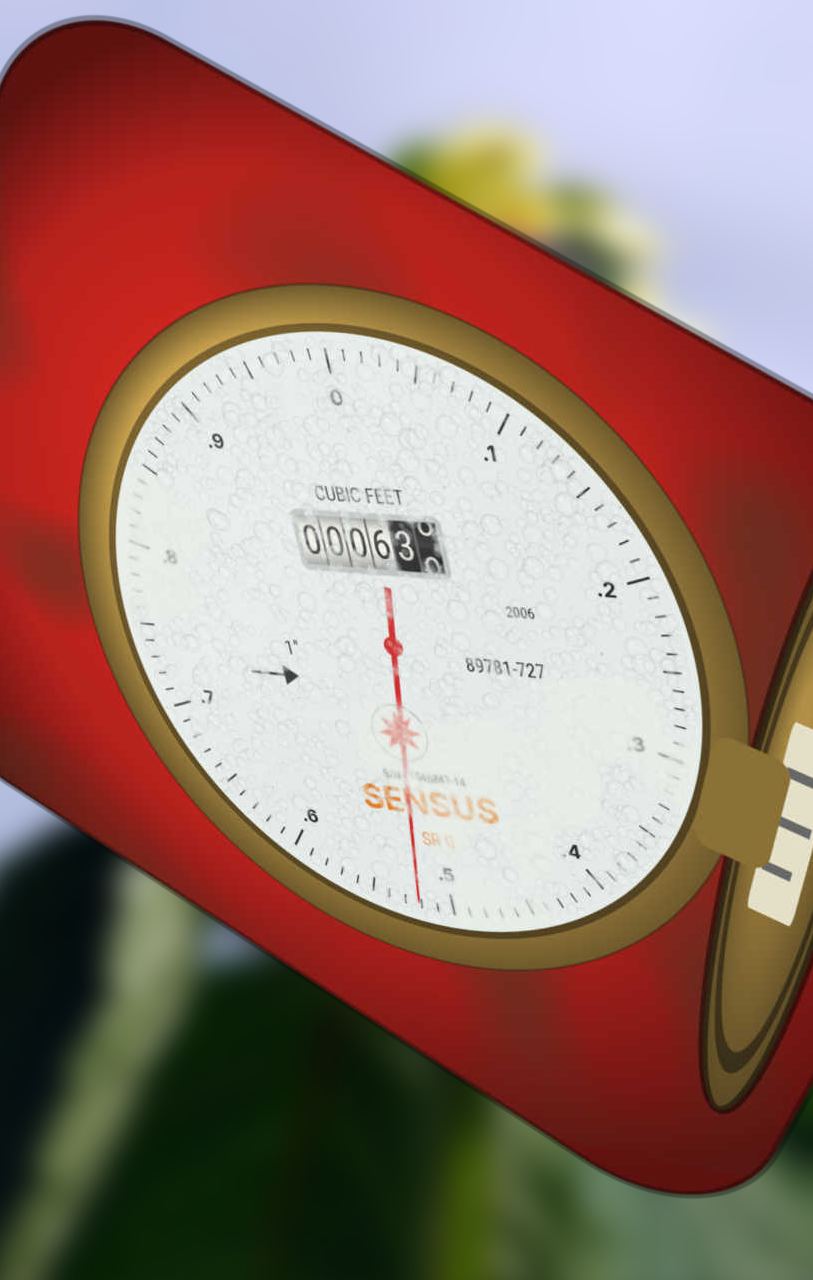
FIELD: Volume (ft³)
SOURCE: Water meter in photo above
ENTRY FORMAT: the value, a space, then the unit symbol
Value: 638.52 ft³
